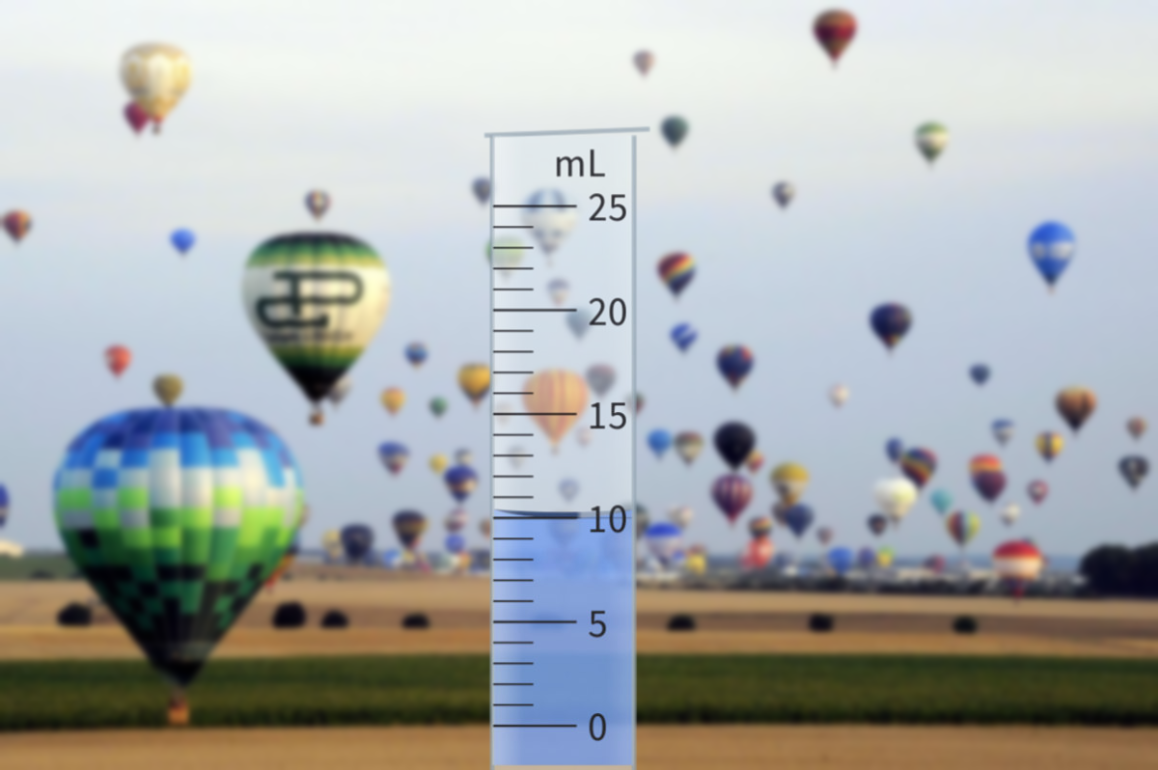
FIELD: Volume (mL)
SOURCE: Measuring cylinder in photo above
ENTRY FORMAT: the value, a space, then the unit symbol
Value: 10 mL
